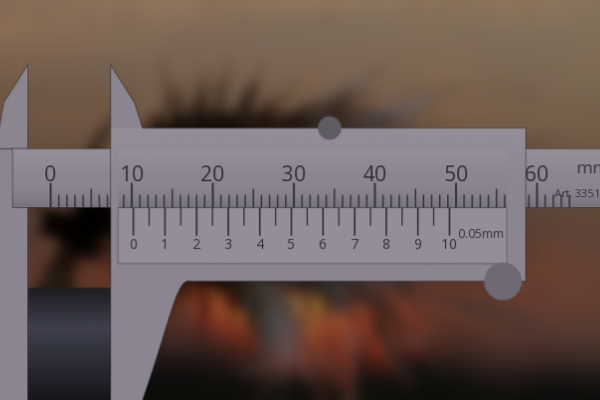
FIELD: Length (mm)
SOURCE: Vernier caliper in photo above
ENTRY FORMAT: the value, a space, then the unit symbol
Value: 10.2 mm
